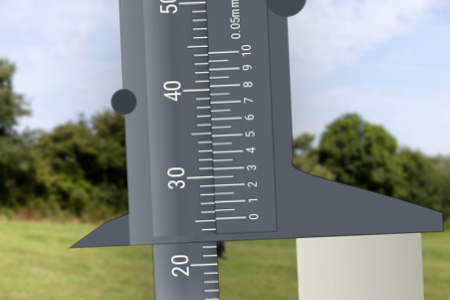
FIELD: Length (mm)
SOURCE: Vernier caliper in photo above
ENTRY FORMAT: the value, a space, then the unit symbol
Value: 25.2 mm
